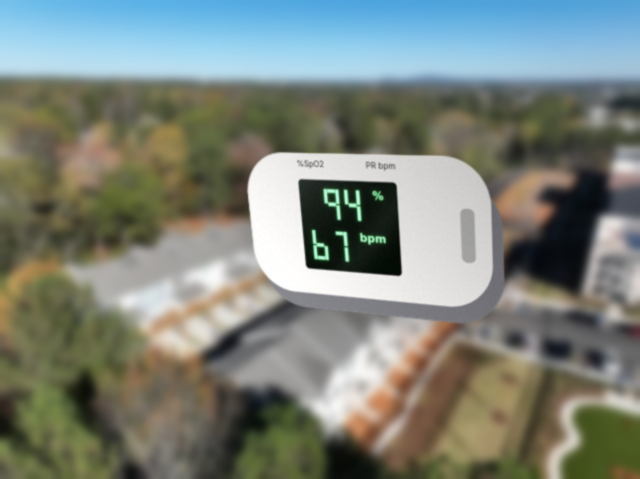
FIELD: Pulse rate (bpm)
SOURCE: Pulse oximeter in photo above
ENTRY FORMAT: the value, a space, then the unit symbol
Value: 67 bpm
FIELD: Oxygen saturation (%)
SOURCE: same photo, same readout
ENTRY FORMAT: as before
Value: 94 %
